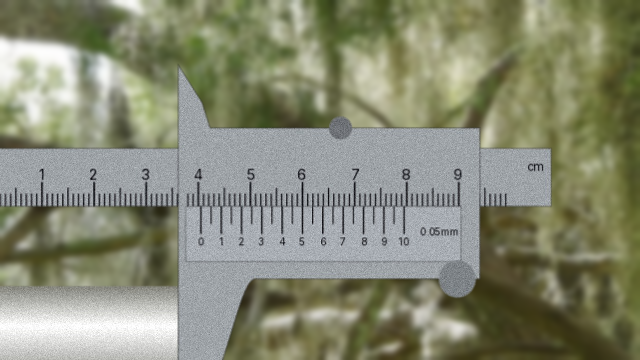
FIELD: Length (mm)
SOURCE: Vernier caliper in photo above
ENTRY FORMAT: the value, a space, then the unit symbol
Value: 40.5 mm
